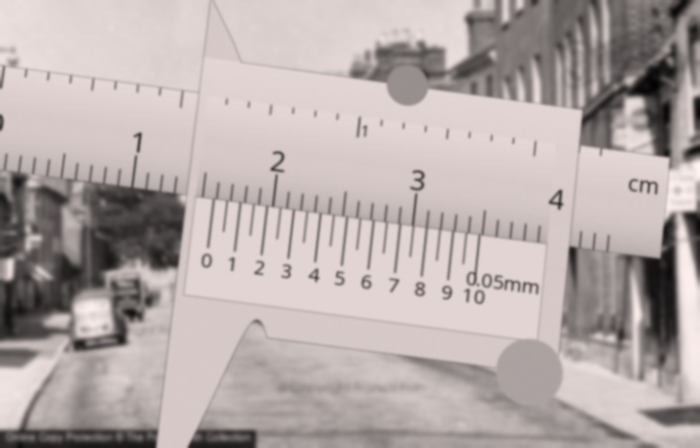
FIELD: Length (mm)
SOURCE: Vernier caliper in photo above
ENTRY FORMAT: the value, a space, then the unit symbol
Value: 15.8 mm
